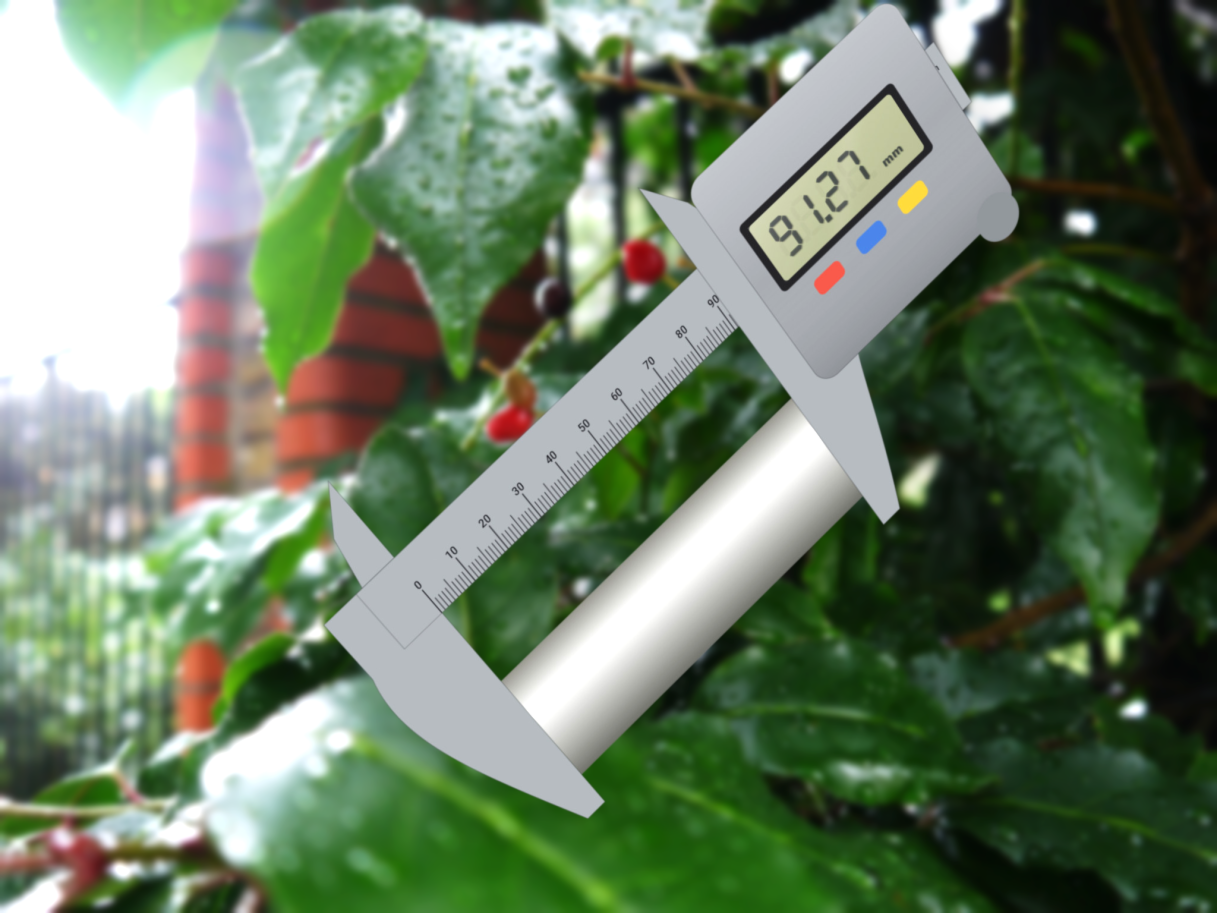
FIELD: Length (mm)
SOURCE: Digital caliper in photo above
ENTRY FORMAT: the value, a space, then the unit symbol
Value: 91.27 mm
